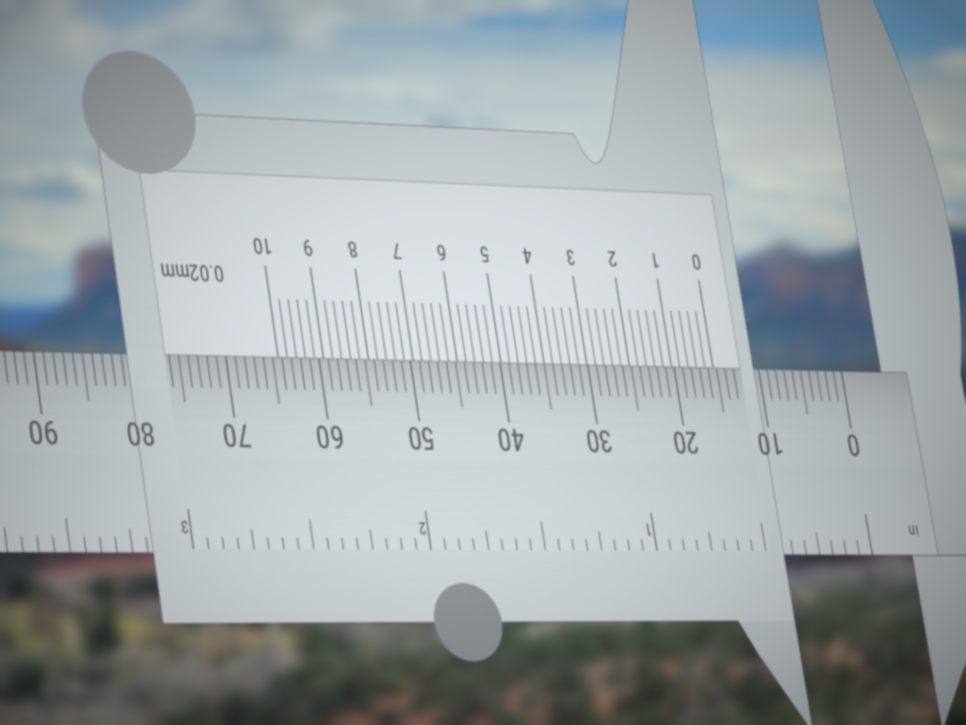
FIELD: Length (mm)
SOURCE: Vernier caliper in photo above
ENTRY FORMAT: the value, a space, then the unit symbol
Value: 15.4 mm
